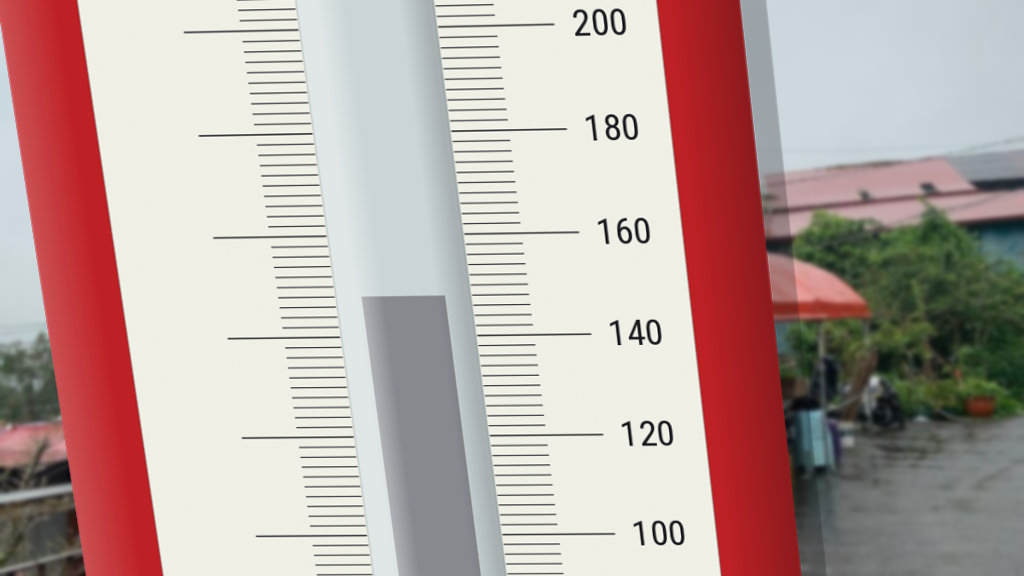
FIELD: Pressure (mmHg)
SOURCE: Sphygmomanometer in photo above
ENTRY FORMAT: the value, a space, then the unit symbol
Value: 148 mmHg
